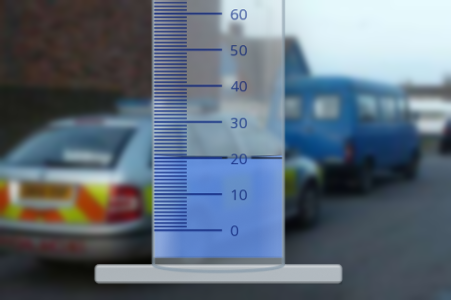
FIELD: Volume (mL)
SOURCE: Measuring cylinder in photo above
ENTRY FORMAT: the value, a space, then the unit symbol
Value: 20 mL
